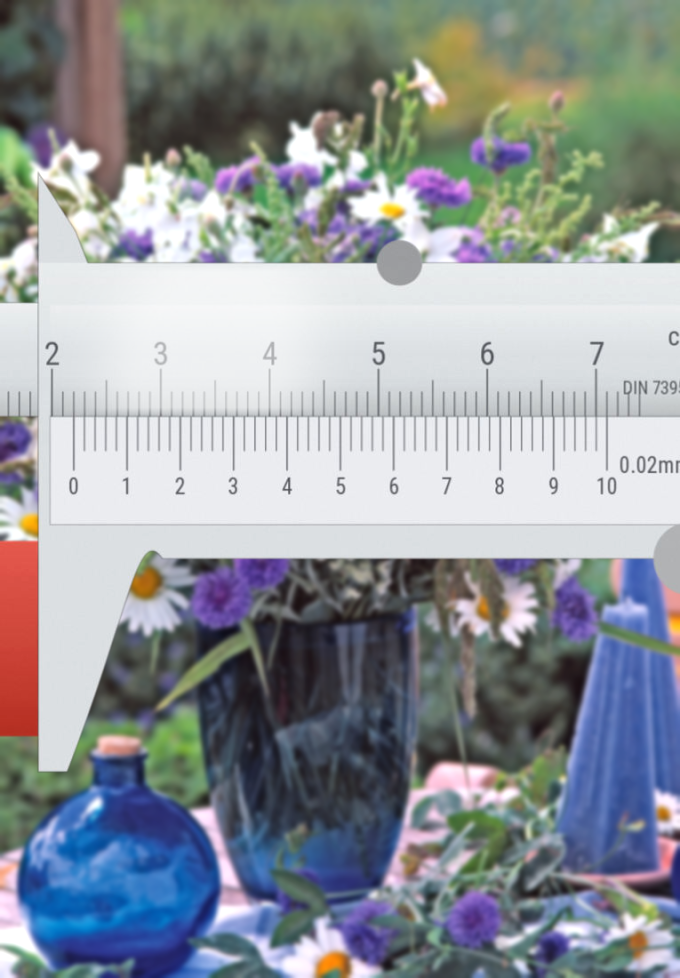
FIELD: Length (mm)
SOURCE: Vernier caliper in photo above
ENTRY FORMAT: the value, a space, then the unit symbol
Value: 22.0 mm
